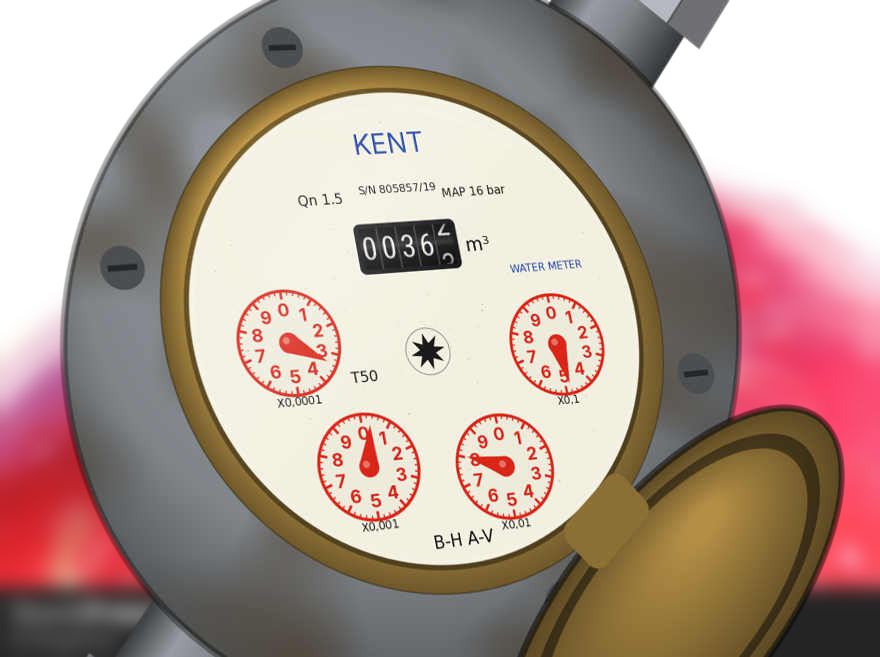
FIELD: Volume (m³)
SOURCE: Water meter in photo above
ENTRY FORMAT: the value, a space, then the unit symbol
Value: 362.4803 m³
